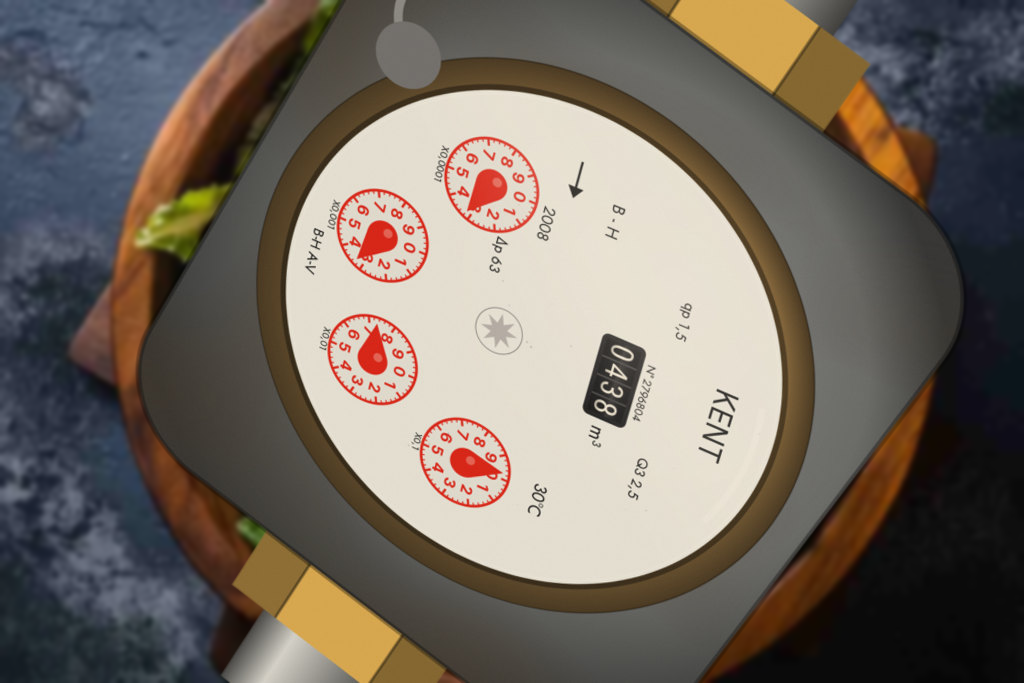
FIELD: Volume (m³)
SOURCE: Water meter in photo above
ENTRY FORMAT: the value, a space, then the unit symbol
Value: 437.9733 m³
